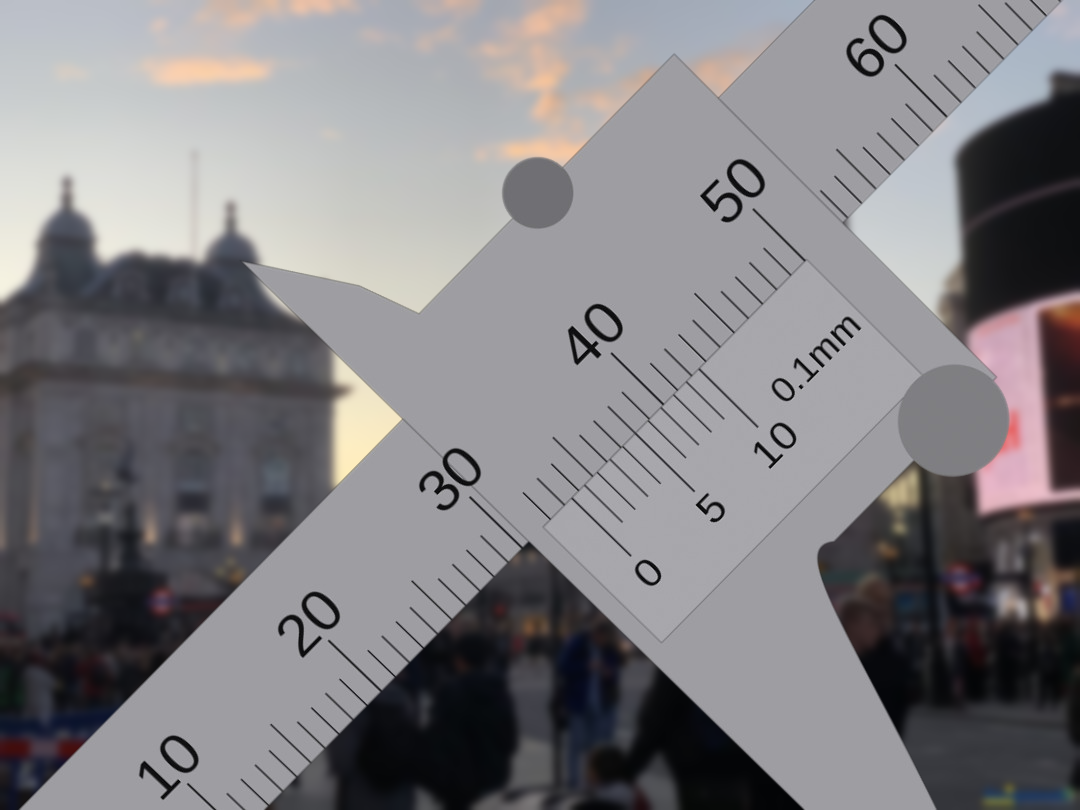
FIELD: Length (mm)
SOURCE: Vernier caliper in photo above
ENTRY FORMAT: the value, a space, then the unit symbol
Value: 33.5 mm
